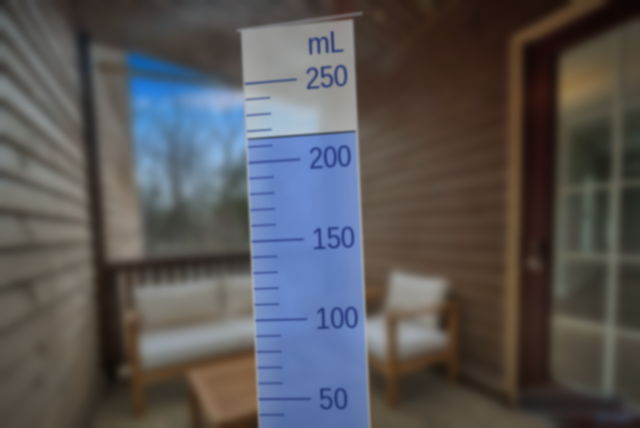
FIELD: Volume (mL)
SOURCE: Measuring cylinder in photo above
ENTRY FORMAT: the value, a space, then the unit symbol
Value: 215 mL
